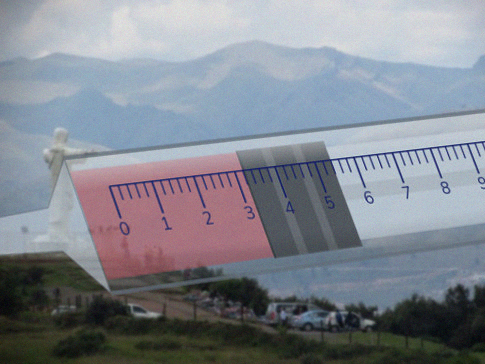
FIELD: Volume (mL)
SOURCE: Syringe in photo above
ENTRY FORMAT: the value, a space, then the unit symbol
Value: 3.2 mL
